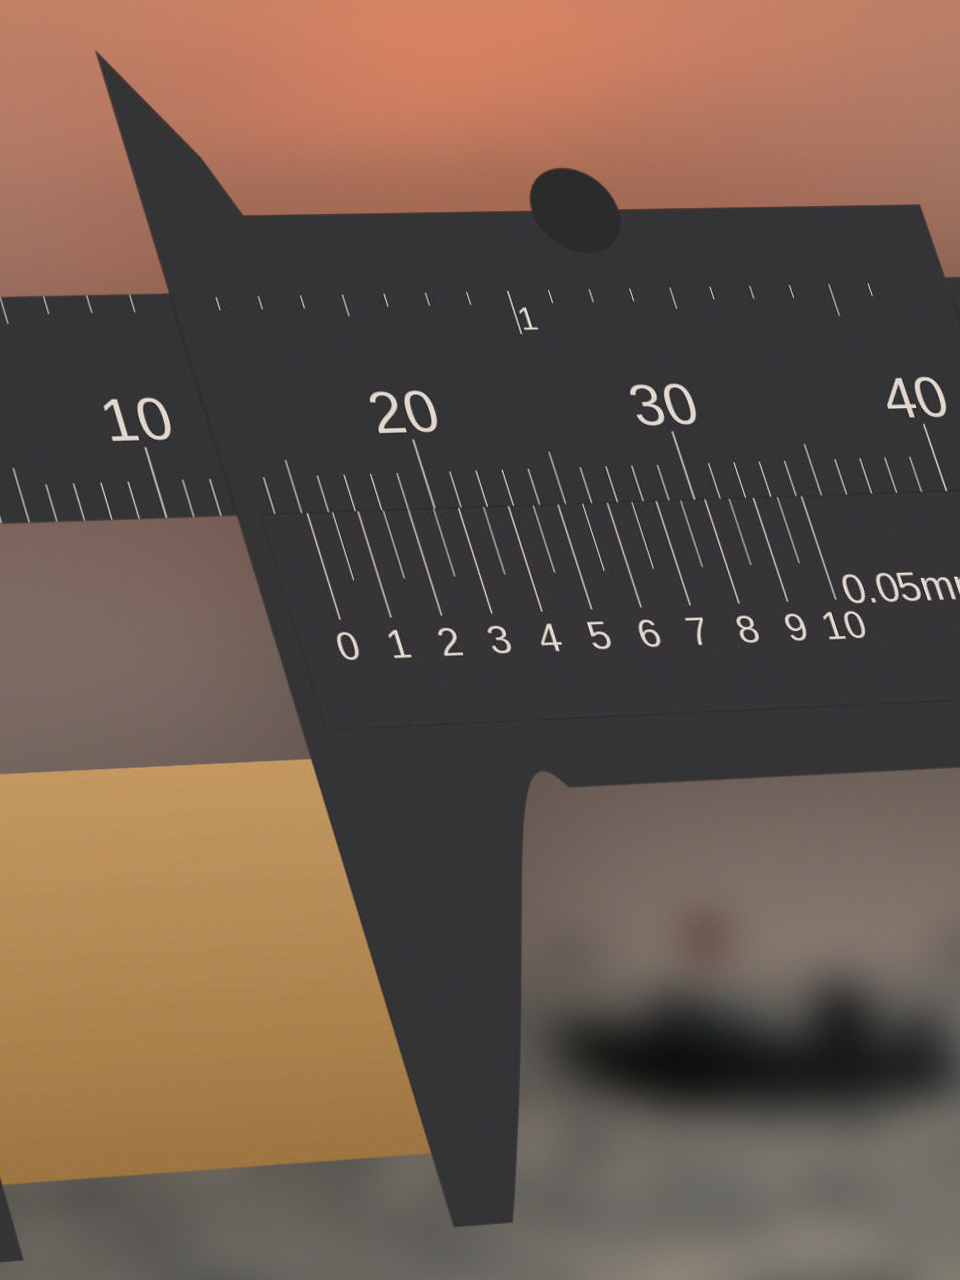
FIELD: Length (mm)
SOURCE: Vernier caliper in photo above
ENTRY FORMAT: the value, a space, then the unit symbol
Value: 15.20 mm
